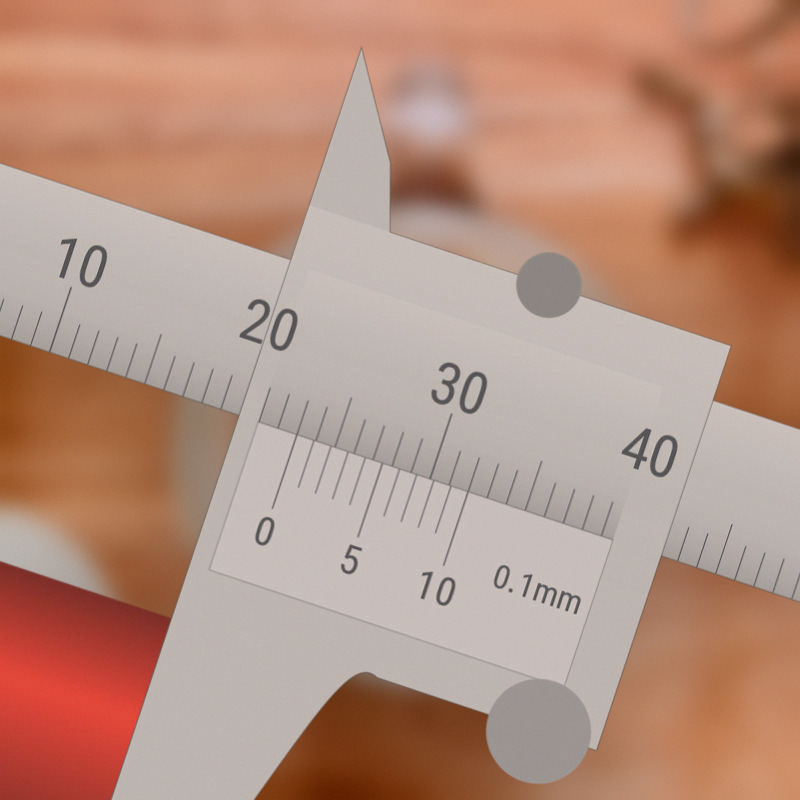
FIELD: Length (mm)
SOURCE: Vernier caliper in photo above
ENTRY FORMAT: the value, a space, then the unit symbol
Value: 23.0 mm
